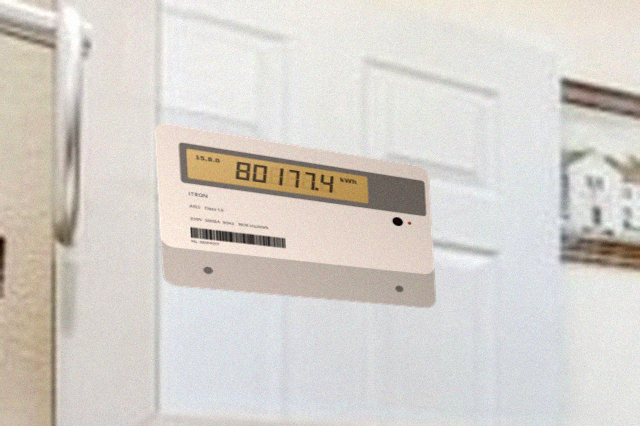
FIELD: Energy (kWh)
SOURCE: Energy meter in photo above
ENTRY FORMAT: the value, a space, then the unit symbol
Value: 80177.4 kWh
